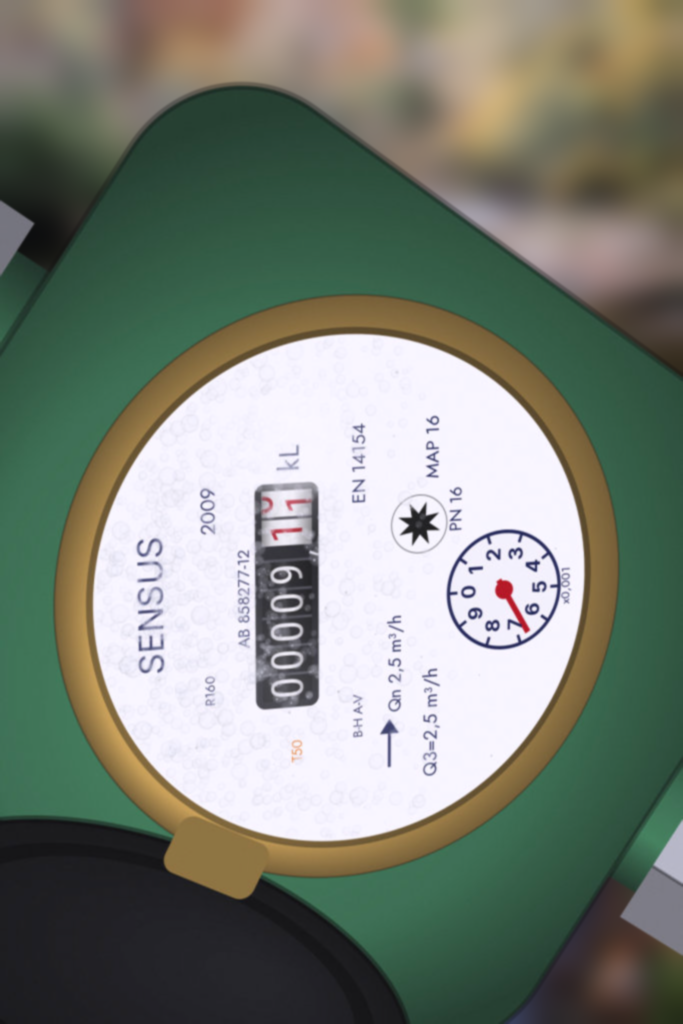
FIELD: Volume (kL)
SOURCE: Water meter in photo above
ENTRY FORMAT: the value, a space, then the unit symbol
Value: 9.106 kL
